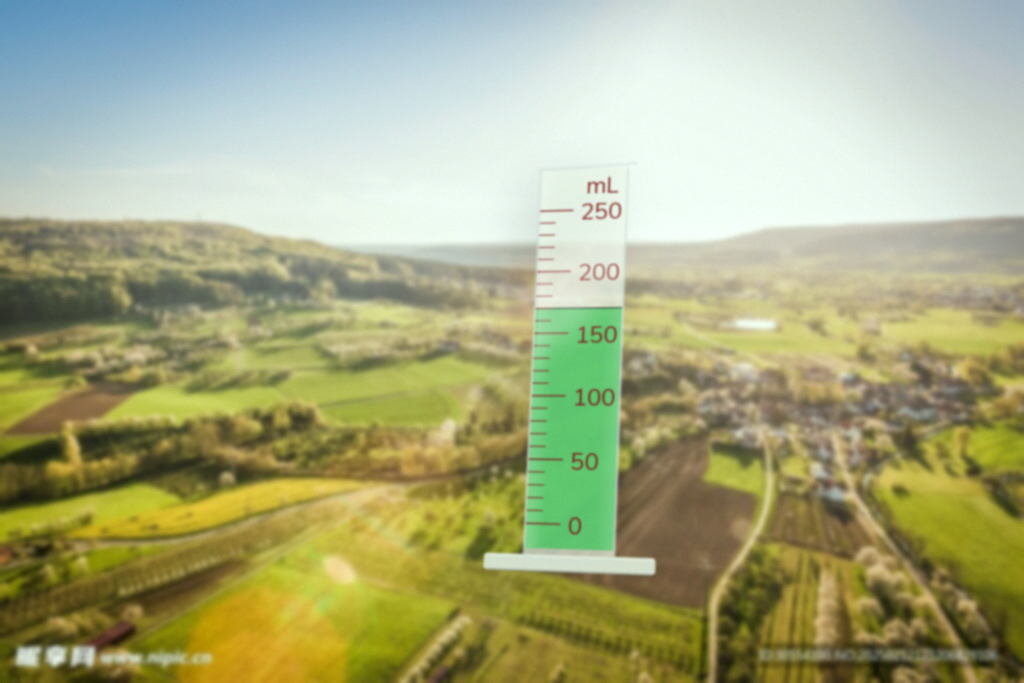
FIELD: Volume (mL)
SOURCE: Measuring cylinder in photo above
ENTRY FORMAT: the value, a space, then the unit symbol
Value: 170 mL
